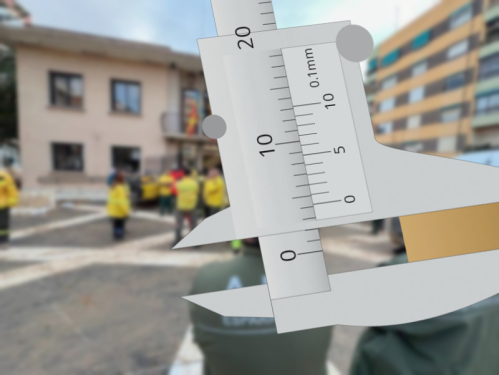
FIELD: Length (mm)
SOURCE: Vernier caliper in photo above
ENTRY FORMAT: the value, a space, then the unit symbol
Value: 4.2 mm
